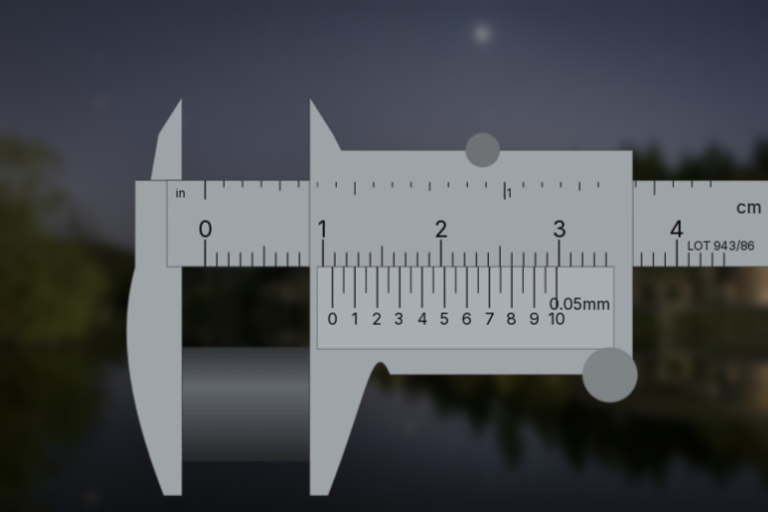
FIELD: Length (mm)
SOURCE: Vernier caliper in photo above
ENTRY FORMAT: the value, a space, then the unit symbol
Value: 10.8 mm
